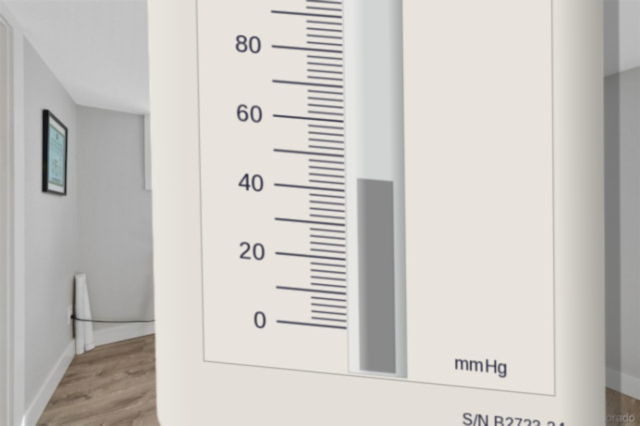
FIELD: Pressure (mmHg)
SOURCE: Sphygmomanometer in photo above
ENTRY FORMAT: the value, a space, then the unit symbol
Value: 44 mmHg
